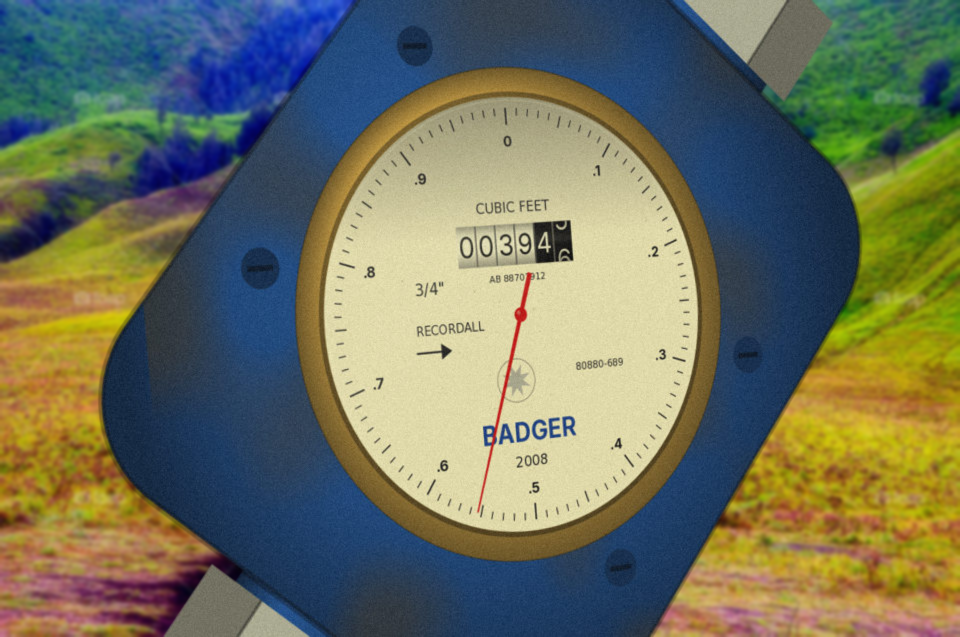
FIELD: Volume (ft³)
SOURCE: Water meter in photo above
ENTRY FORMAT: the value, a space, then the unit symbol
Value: 3945.55 ft³
